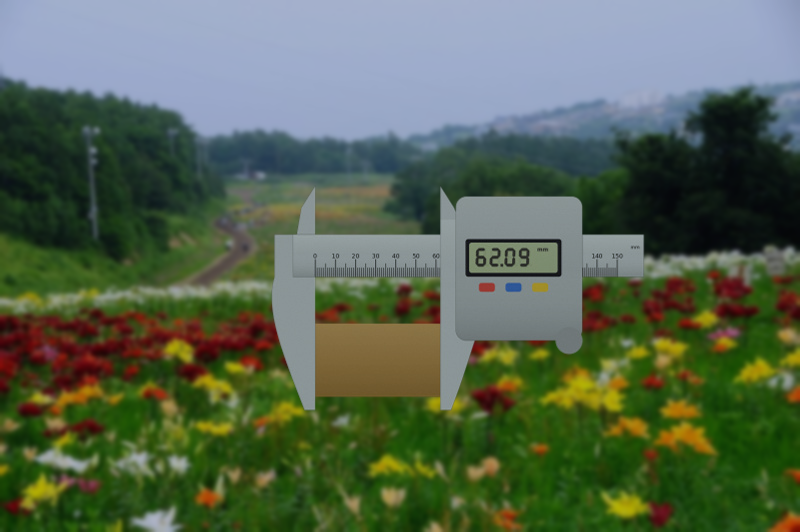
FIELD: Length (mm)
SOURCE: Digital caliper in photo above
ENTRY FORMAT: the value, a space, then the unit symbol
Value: 62.09 mm
